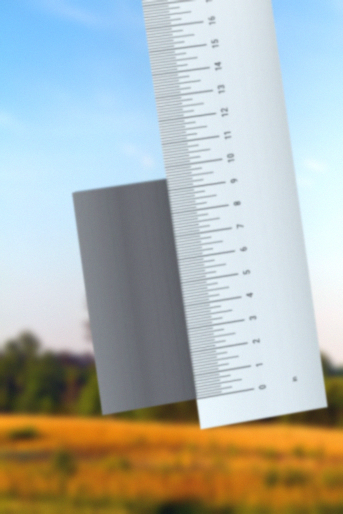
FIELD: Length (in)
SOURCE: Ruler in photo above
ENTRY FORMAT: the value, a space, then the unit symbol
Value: 9.5 in
